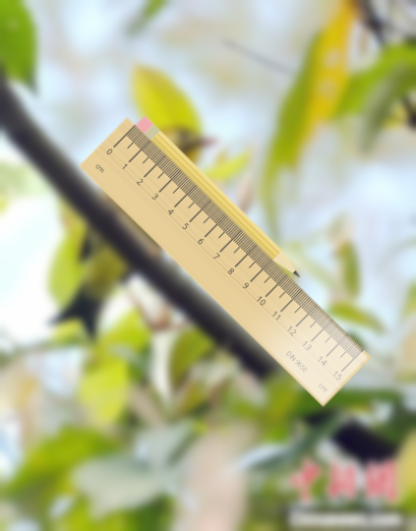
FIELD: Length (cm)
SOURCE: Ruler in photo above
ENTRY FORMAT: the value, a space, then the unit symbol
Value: 10.5 cm
